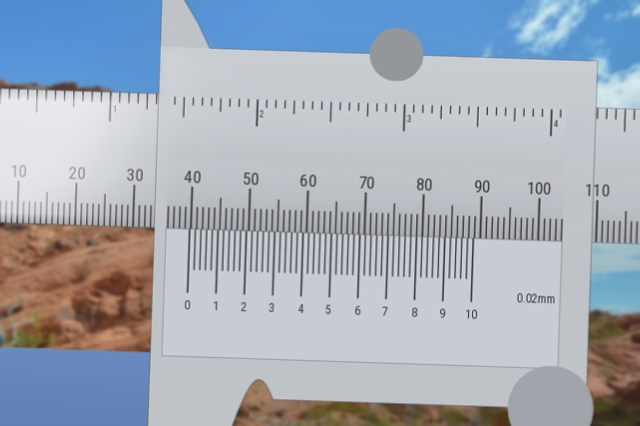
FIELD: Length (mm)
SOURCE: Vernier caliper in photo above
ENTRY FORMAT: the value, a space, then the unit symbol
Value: 39.8 mm
